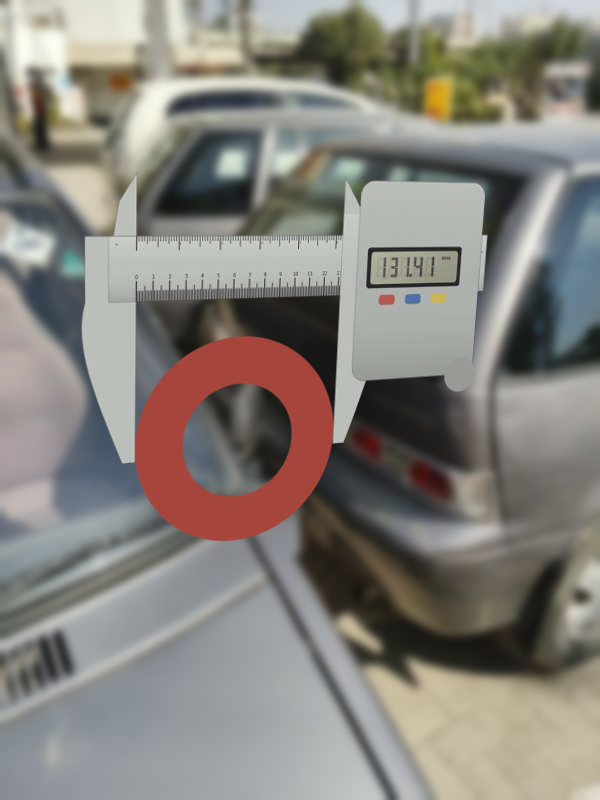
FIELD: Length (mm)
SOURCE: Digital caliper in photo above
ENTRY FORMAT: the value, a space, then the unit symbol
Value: 131.41 mm
